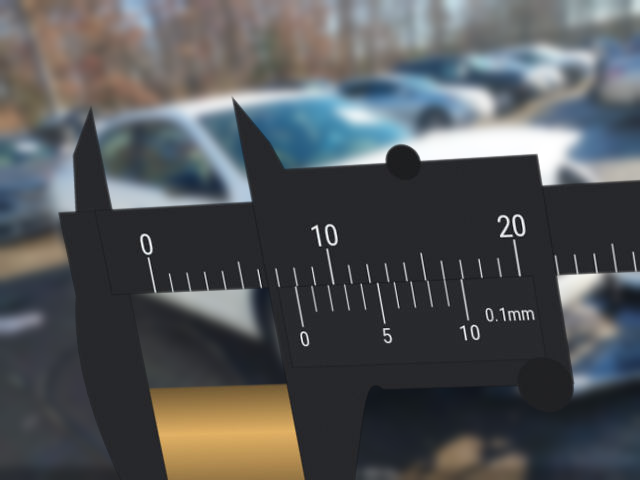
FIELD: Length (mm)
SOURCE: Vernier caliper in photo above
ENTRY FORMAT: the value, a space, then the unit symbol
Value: 7.9 mm
